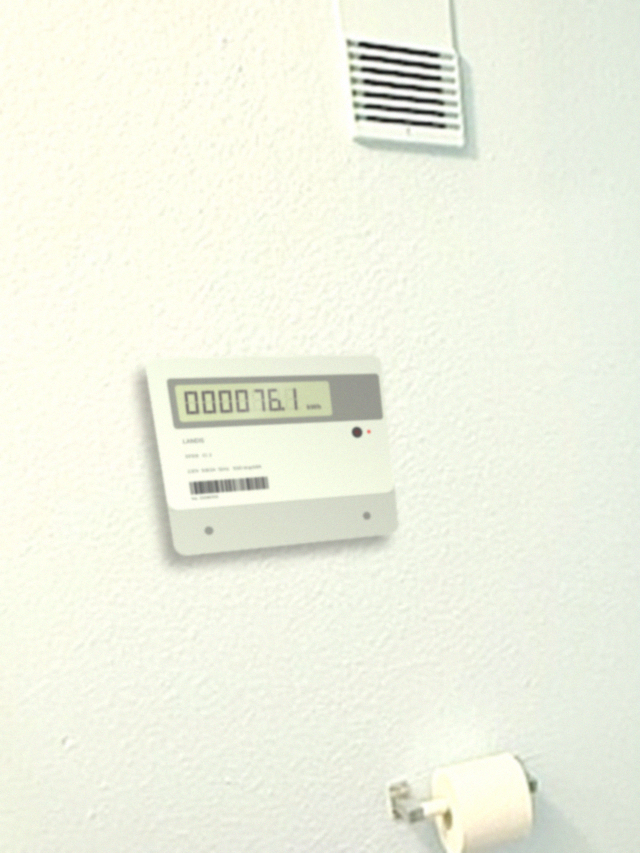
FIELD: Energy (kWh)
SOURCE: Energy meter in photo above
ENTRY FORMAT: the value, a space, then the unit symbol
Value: 76.1 kWh
